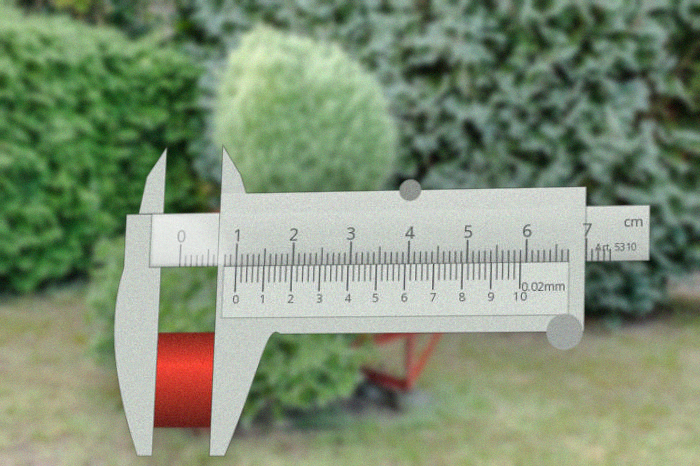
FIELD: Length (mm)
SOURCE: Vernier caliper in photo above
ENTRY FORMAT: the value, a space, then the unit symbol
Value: 10.0 mm
